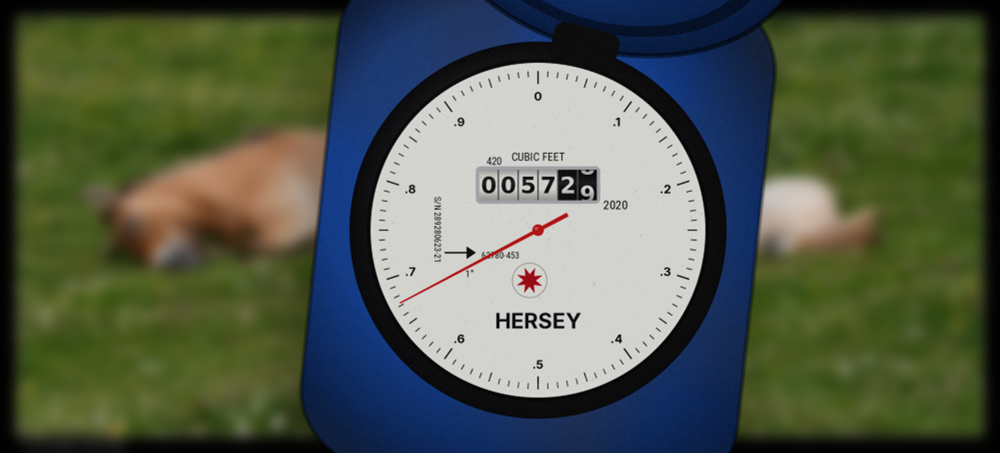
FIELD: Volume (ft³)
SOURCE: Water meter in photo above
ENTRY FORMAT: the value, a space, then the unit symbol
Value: 5728.67 ft³
